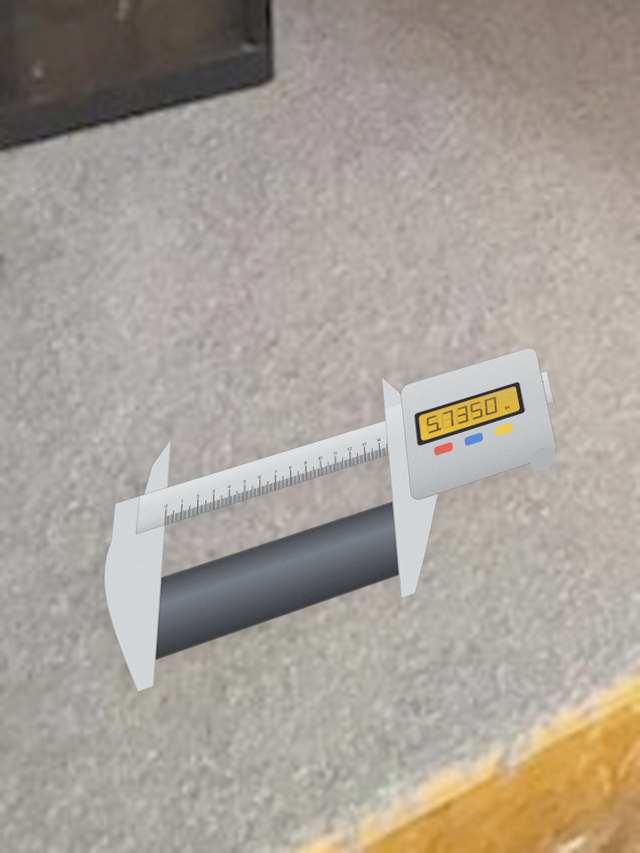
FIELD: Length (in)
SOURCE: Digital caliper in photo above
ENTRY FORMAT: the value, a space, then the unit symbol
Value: 5.7350 in
